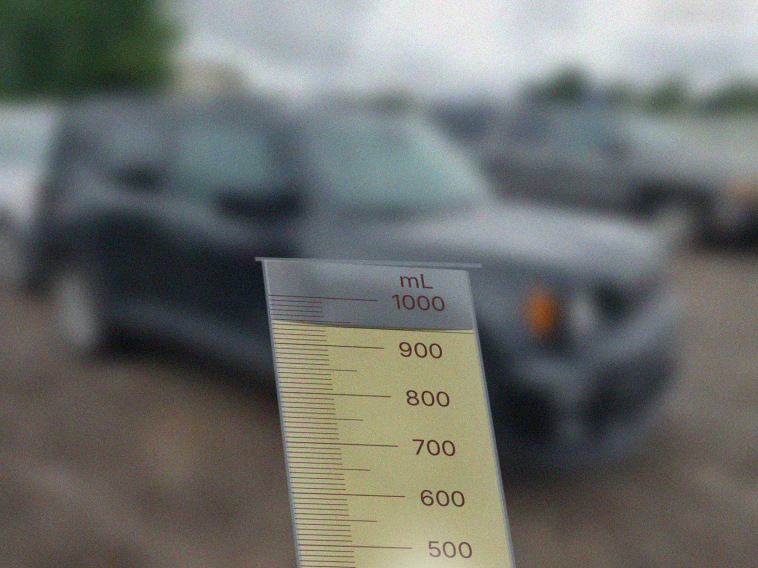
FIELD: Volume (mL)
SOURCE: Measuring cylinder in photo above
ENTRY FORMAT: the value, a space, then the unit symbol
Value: 940 mL
